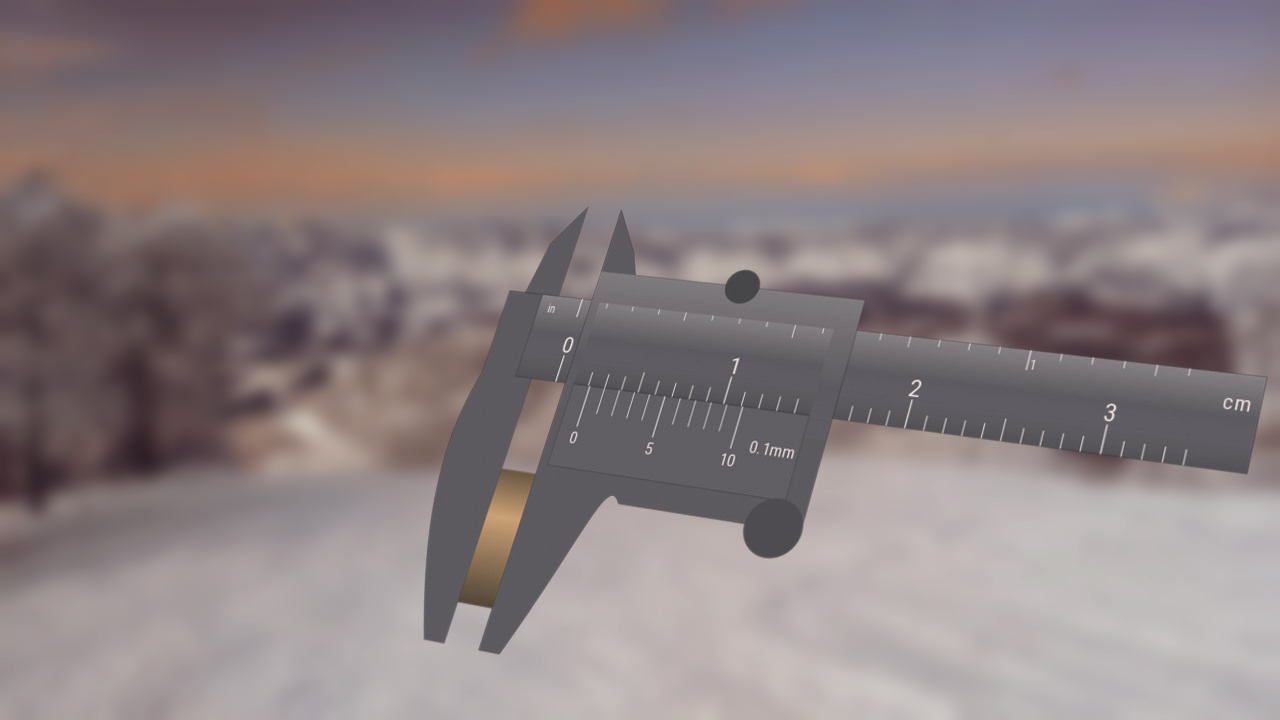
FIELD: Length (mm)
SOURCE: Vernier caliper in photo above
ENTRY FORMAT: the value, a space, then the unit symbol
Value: 2.1 mm
